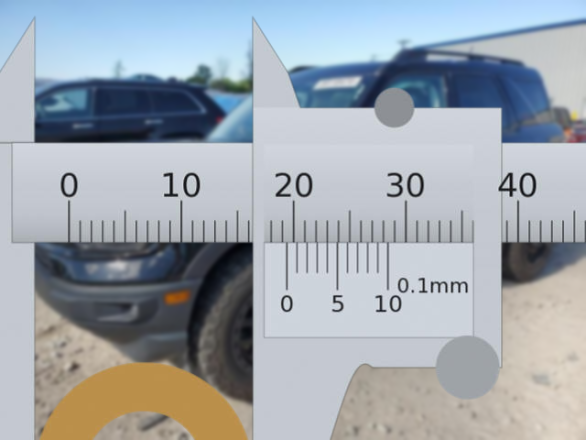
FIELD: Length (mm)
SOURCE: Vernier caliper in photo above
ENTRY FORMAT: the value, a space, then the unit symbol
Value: 19.4 mm
